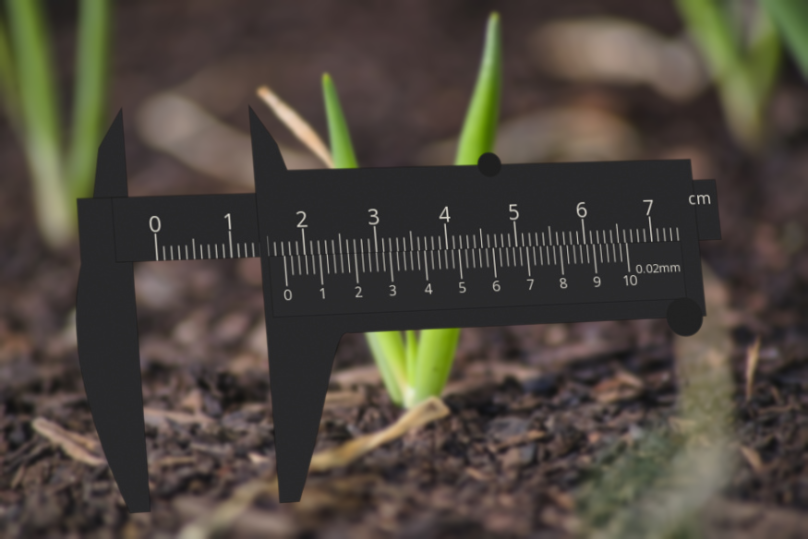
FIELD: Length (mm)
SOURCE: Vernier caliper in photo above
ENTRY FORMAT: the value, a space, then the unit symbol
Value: 17.2 mm
